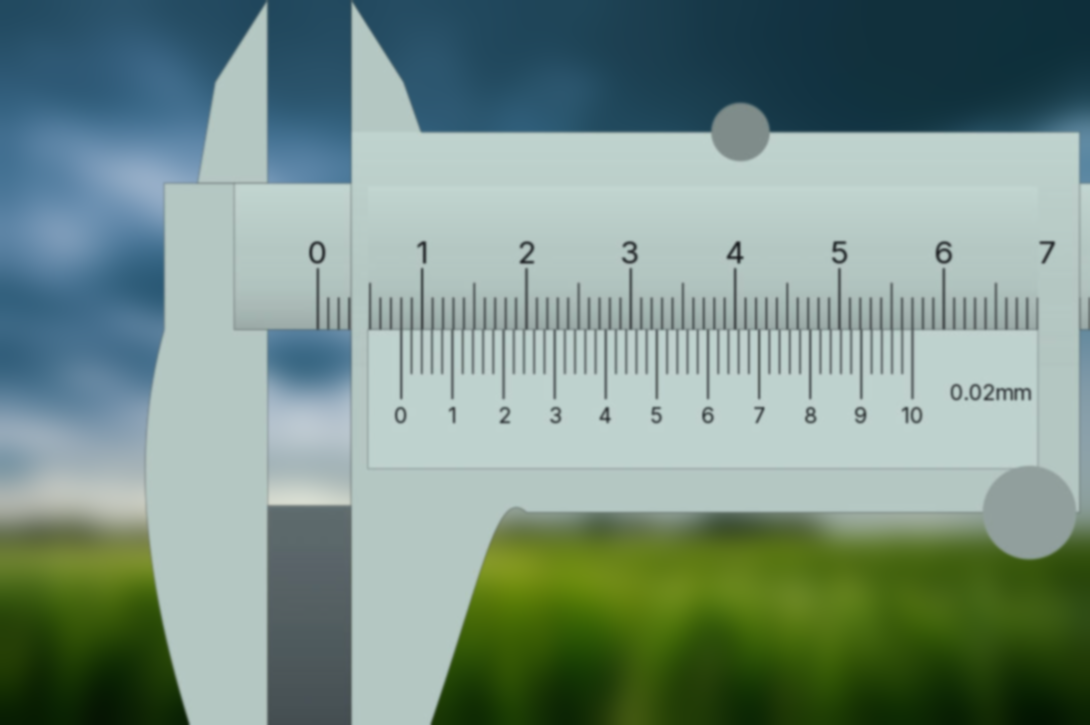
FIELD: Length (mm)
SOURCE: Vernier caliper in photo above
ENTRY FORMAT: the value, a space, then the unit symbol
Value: 8.0 mm
